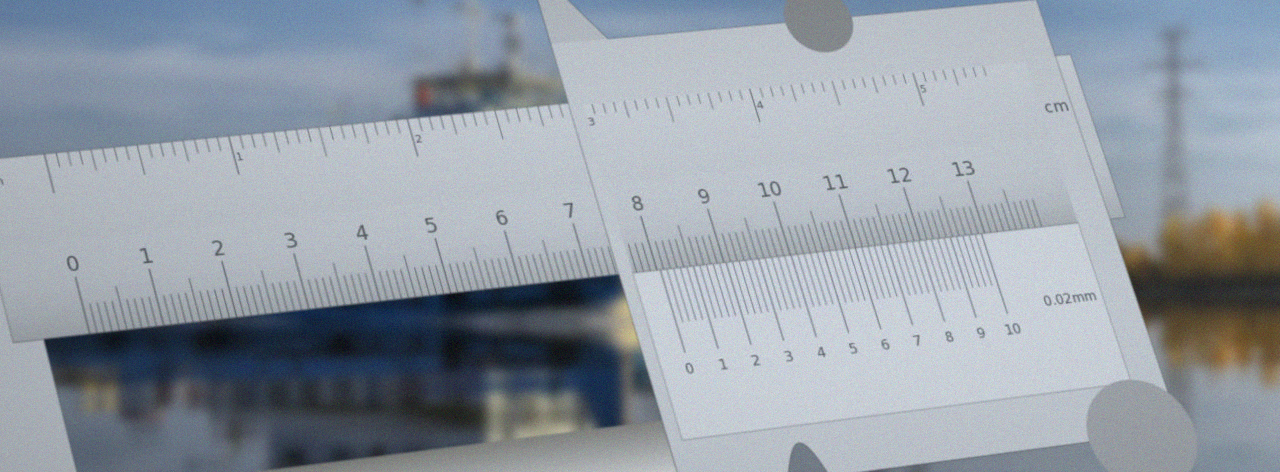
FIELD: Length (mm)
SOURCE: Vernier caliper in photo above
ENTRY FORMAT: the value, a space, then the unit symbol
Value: 80.5 mm
